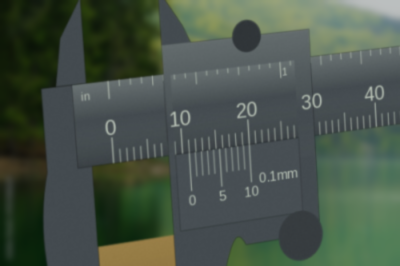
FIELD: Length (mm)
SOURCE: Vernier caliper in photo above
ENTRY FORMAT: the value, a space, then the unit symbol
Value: 11.0 mm
